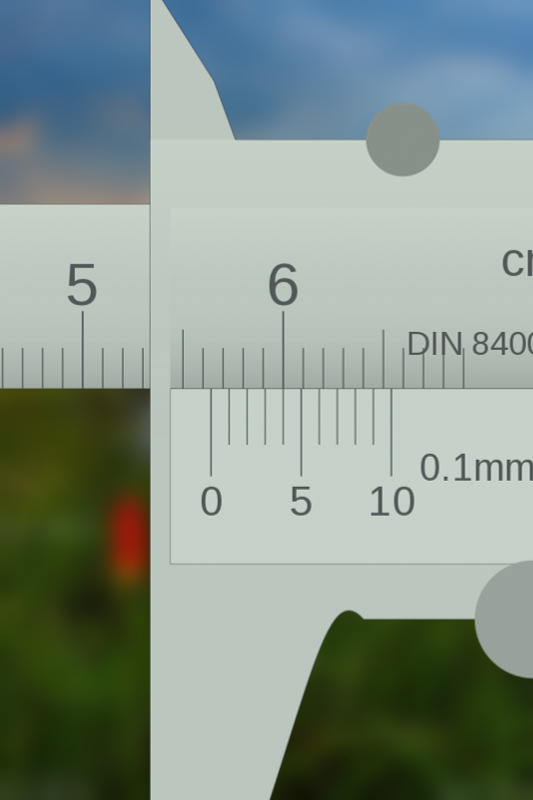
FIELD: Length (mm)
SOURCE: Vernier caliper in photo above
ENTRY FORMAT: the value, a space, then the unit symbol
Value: 56.4 mm
